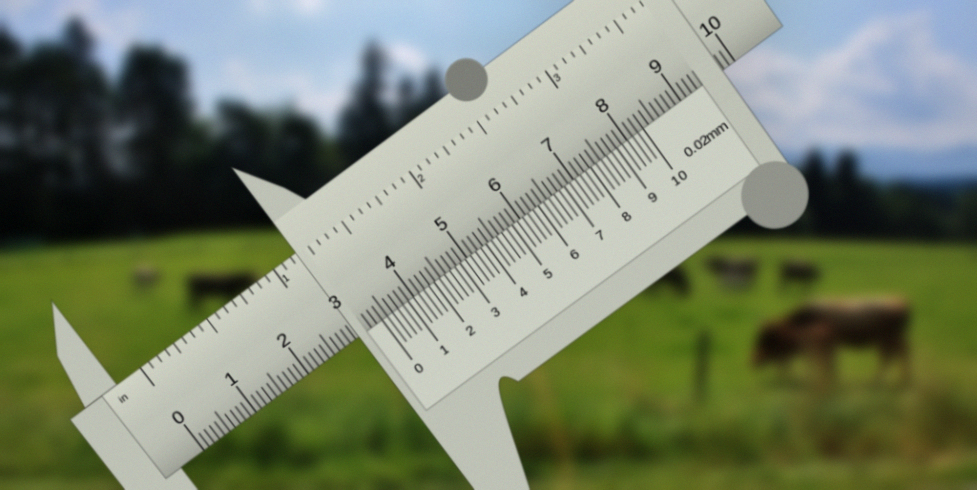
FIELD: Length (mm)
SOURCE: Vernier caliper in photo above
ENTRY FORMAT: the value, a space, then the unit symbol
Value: 34.0 mm
